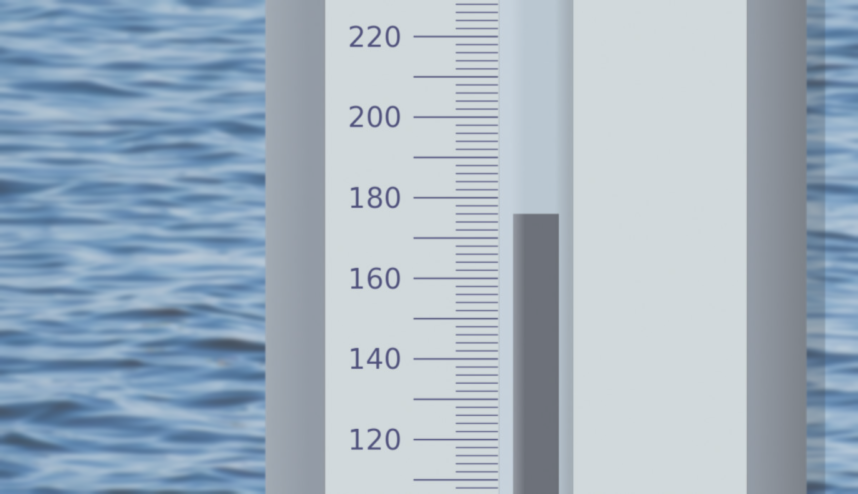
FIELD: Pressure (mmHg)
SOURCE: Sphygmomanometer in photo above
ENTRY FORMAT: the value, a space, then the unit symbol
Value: 176 mmHg
